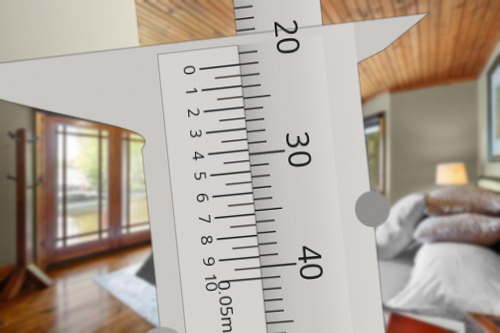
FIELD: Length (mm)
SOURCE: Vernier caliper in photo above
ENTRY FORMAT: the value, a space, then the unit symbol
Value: 22.0 mm
